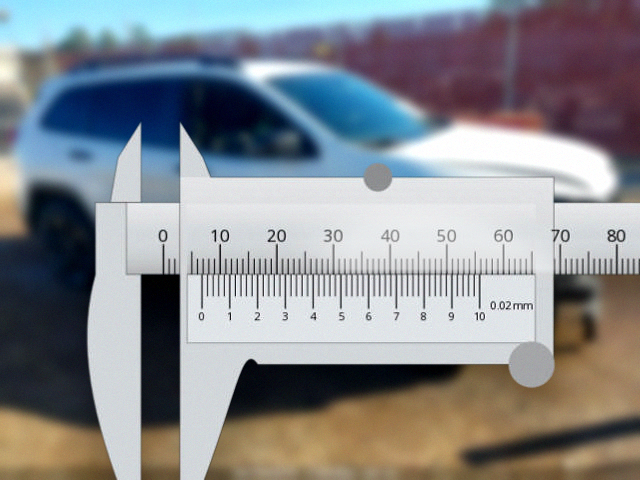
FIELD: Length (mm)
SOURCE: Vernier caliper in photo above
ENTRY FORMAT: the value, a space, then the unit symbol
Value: 6.8 mm
